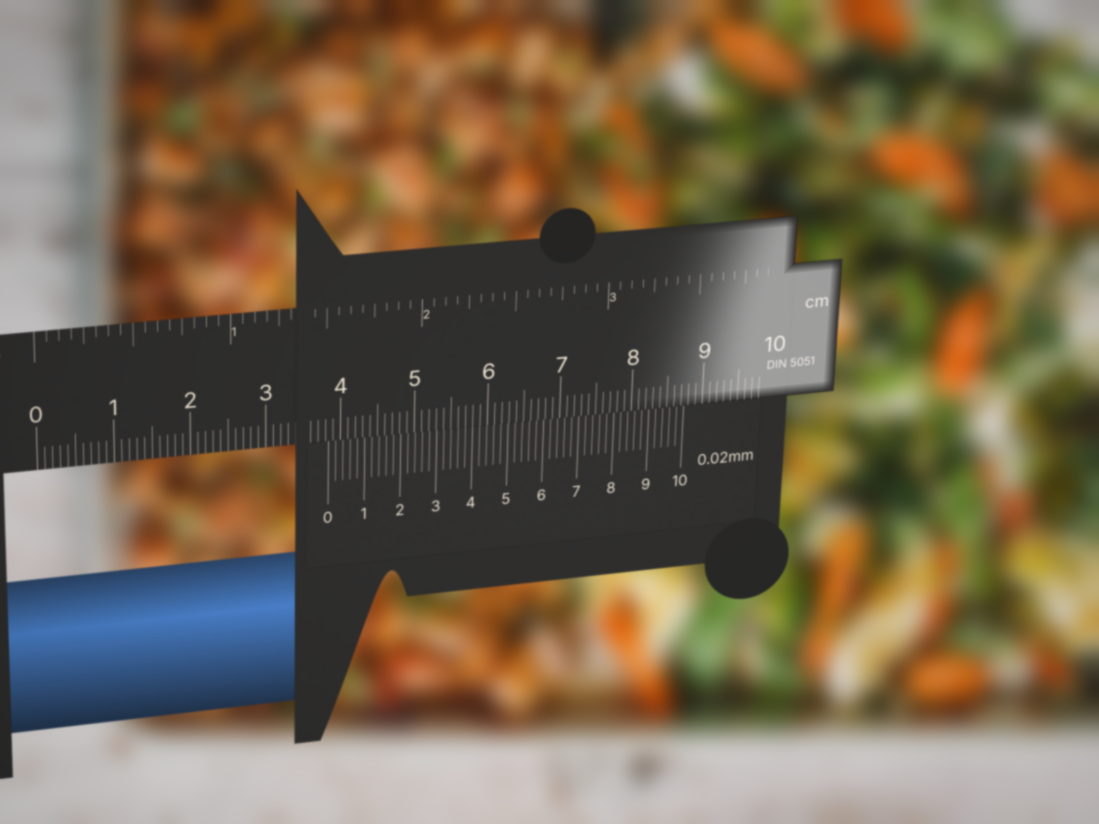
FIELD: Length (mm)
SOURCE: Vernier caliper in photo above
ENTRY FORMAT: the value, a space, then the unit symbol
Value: 38.4 mm
